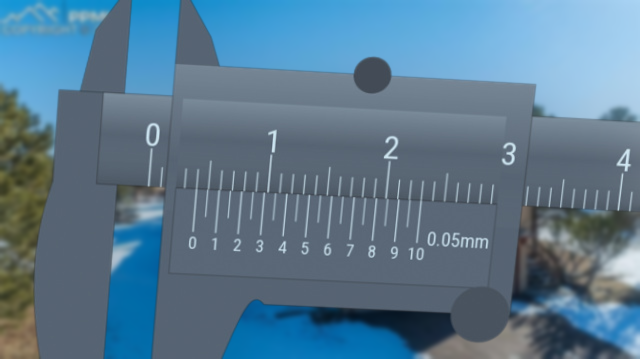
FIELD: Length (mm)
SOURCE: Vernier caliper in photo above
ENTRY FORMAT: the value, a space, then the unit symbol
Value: 4.0 mm
